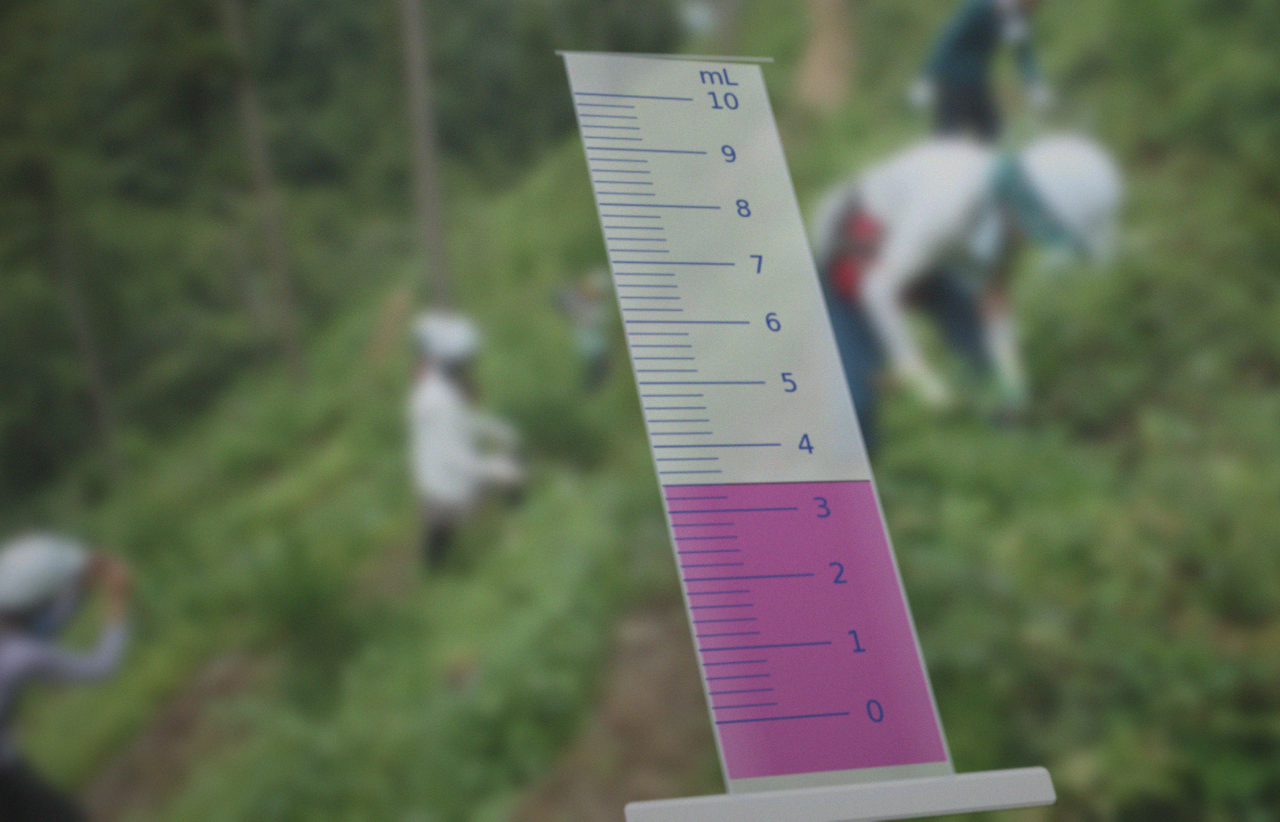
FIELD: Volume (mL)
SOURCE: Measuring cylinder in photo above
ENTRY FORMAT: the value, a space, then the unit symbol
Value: 3.4 mL
